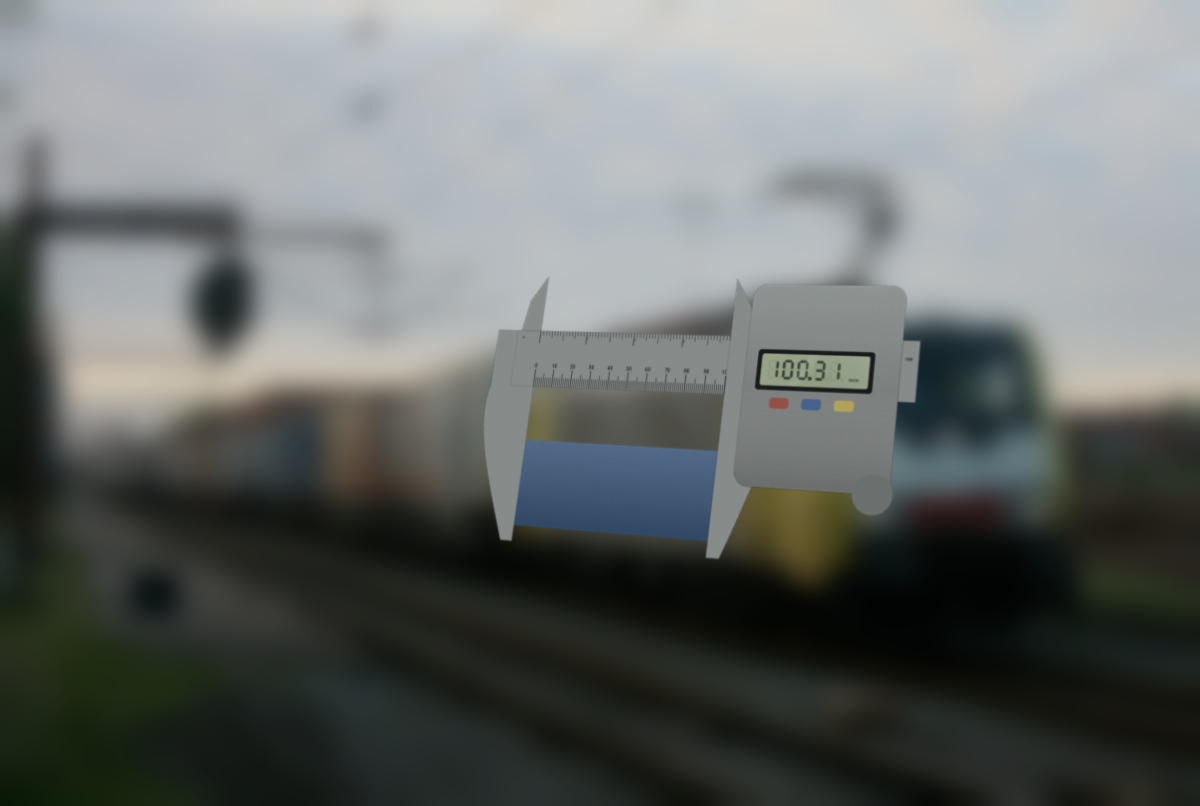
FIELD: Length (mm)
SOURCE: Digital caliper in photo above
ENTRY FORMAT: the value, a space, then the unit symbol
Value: 100.31 mm
